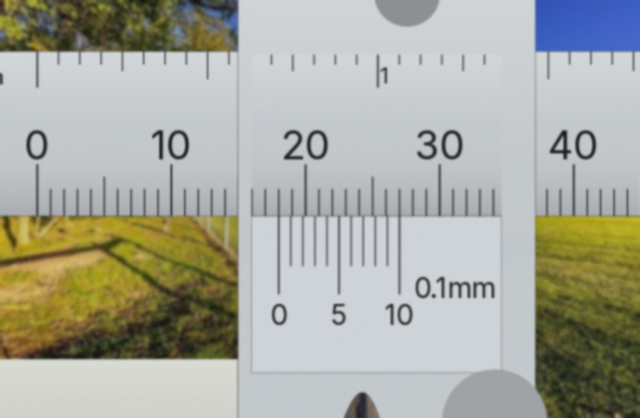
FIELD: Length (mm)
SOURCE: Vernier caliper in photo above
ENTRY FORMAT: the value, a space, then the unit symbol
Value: 18.0 mm
